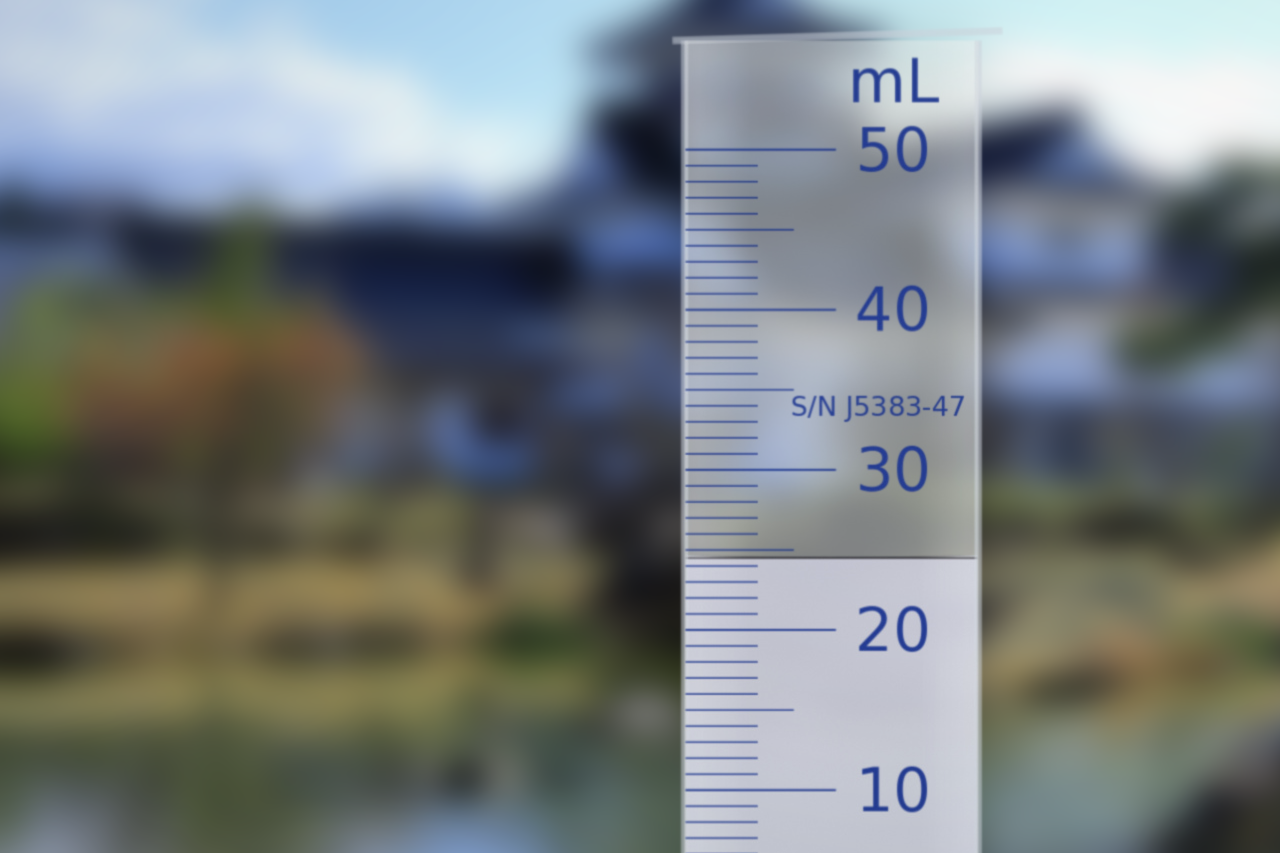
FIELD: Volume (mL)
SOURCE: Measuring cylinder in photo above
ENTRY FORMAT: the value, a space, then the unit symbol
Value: 24.5 mL
